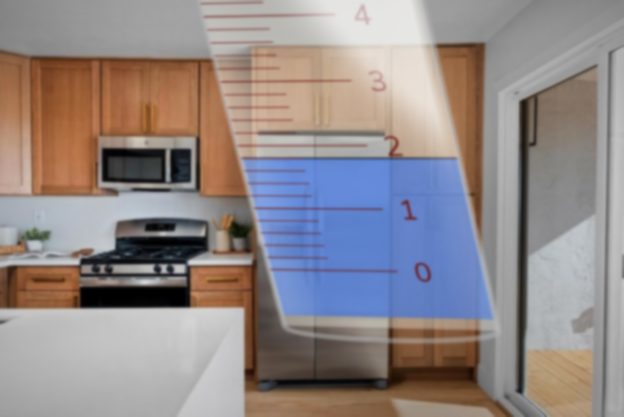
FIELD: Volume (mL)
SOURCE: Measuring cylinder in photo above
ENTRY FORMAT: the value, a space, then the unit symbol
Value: 1.8 mL
